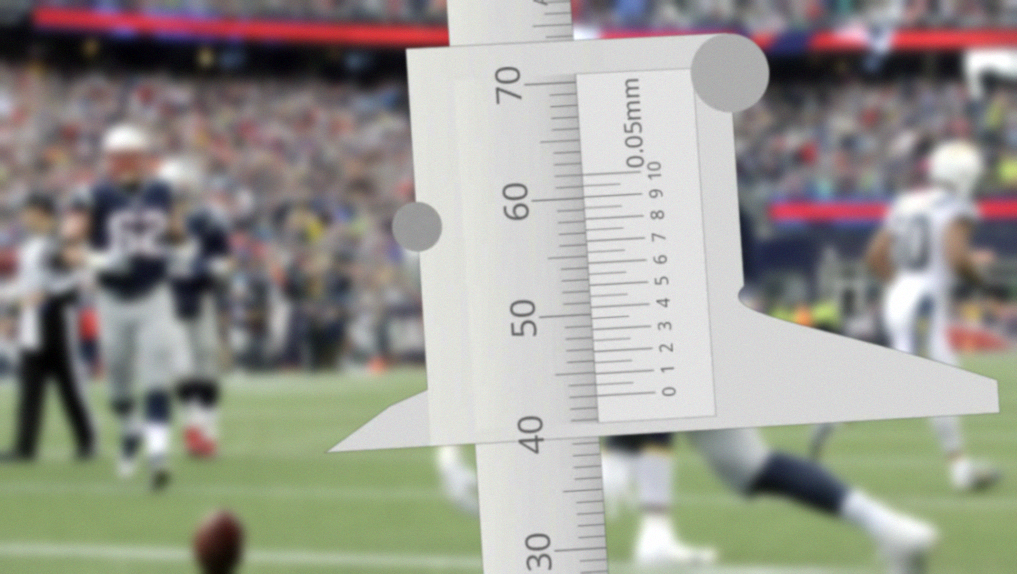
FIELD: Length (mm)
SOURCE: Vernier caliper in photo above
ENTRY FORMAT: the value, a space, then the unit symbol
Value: 43.0 mm
